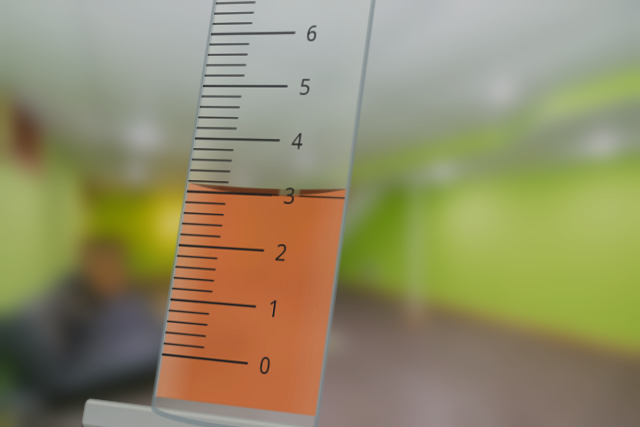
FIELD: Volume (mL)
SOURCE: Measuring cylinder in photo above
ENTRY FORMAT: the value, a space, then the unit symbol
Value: 3 mL
